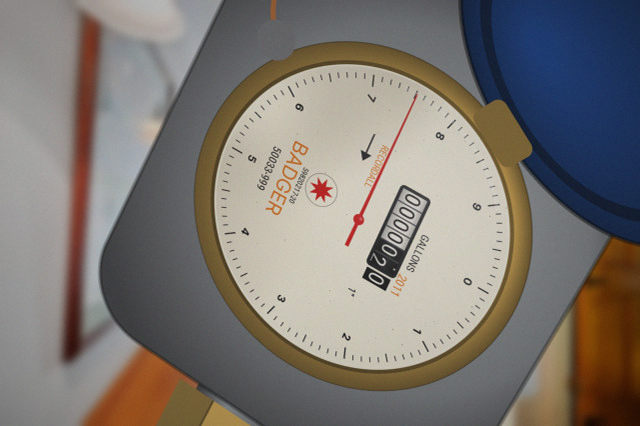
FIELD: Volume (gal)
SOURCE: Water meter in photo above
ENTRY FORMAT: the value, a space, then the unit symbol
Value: 17.5 gal
